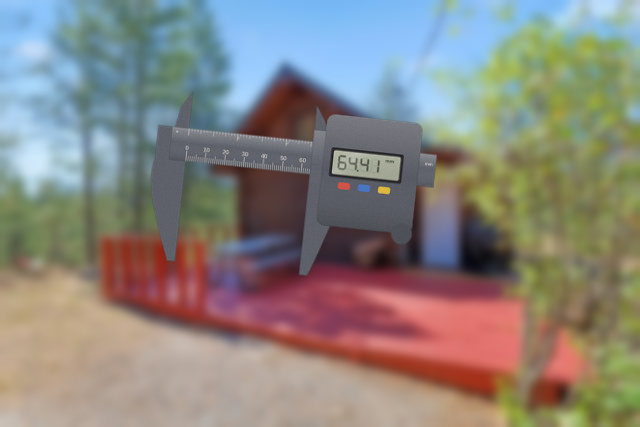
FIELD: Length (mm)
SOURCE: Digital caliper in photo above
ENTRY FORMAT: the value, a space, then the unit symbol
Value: 64.41 mm
